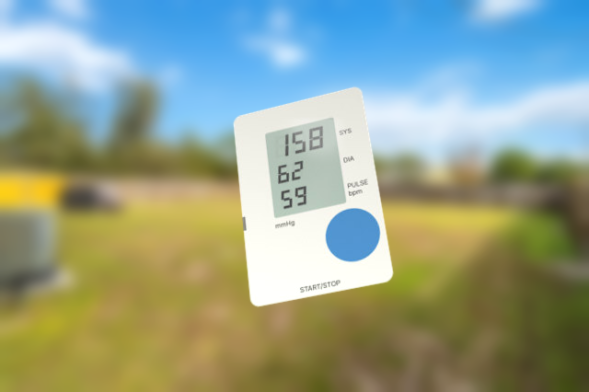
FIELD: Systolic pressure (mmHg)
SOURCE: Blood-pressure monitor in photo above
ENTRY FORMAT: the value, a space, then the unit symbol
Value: 158 mmHg
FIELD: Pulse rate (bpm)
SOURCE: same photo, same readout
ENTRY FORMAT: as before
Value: 59 bpm
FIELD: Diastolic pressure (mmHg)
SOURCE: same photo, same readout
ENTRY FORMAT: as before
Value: 62 mmHg
